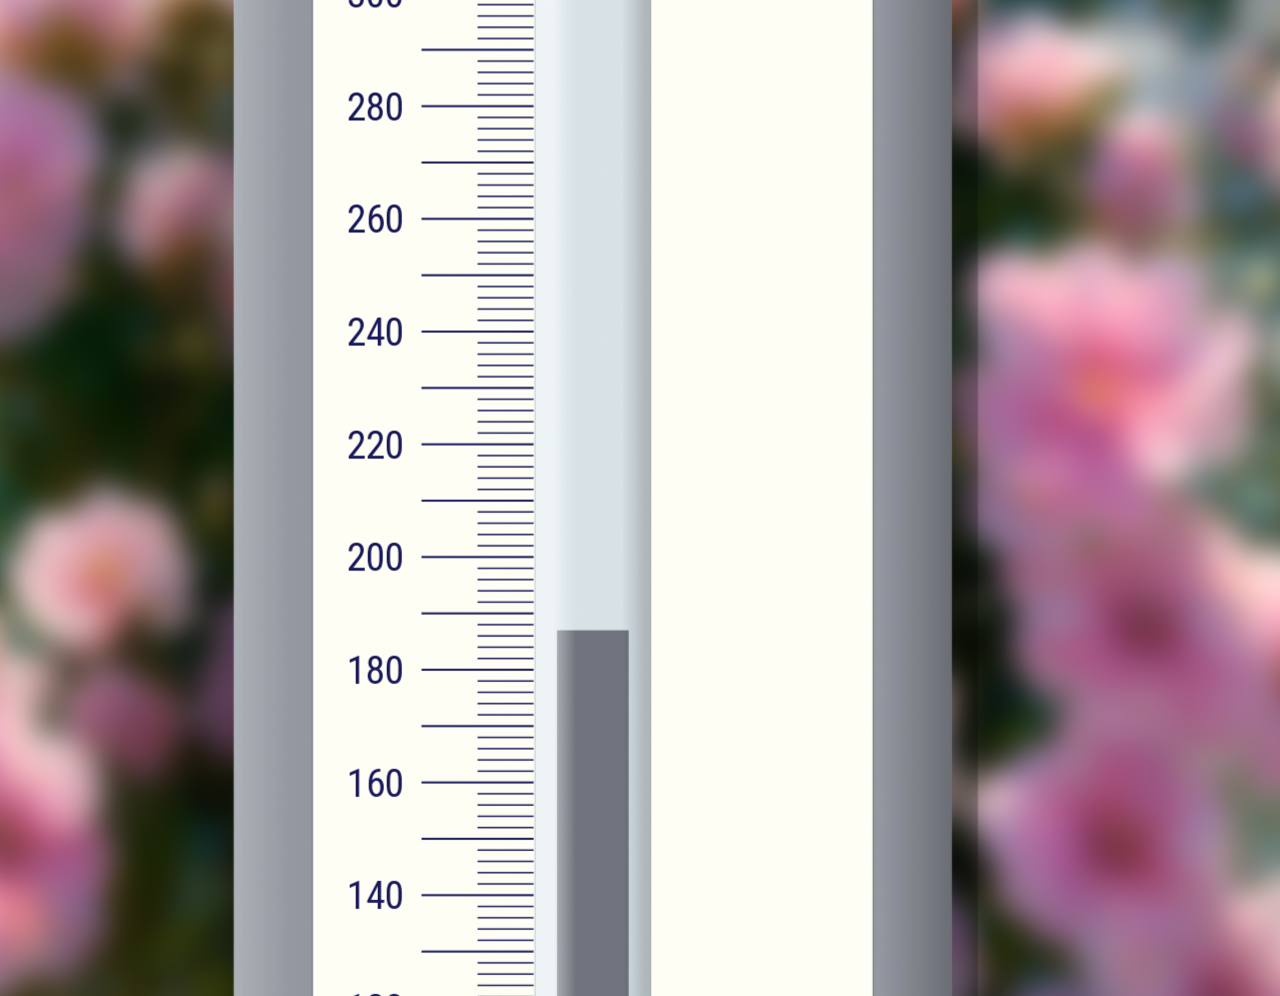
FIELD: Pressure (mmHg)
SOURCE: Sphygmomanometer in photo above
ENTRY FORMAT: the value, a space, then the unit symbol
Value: 187 mmHg
